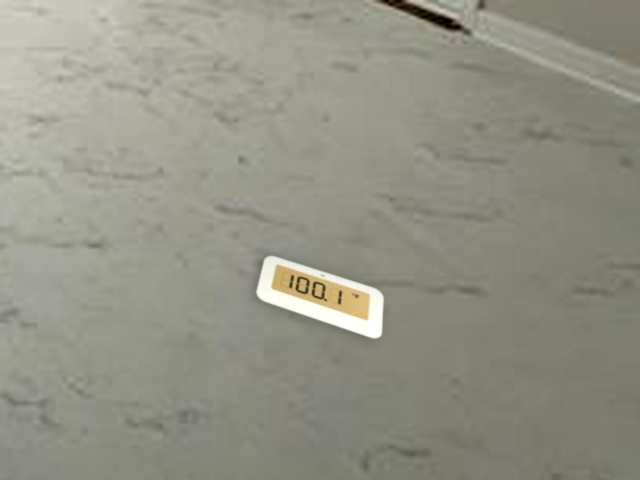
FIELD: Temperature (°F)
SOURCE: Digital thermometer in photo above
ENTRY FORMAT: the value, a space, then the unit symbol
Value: 100.1 °F
